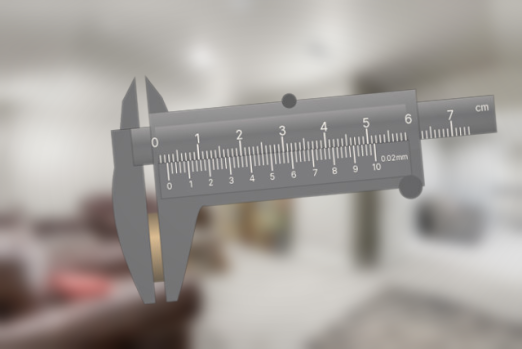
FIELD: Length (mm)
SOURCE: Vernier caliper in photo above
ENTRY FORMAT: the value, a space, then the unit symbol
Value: 2.5 mm
